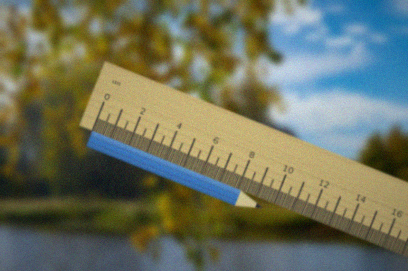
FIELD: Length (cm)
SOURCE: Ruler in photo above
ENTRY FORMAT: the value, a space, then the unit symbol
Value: 9.5 cm
